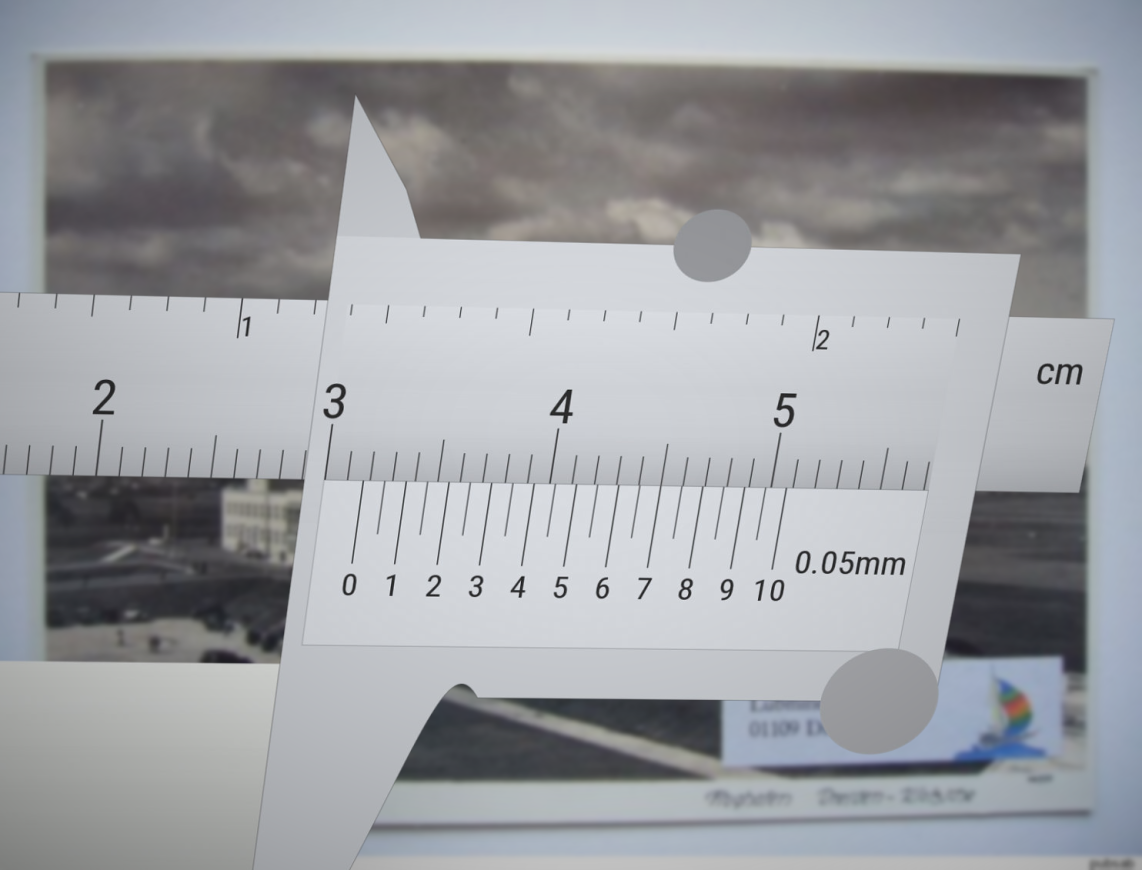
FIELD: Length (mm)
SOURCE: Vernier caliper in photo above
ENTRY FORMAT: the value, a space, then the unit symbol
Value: 31.70 mm
